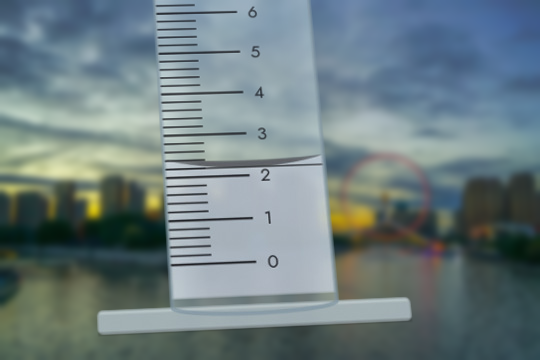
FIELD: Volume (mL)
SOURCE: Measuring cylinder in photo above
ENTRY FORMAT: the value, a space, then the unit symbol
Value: 2.2 mL
